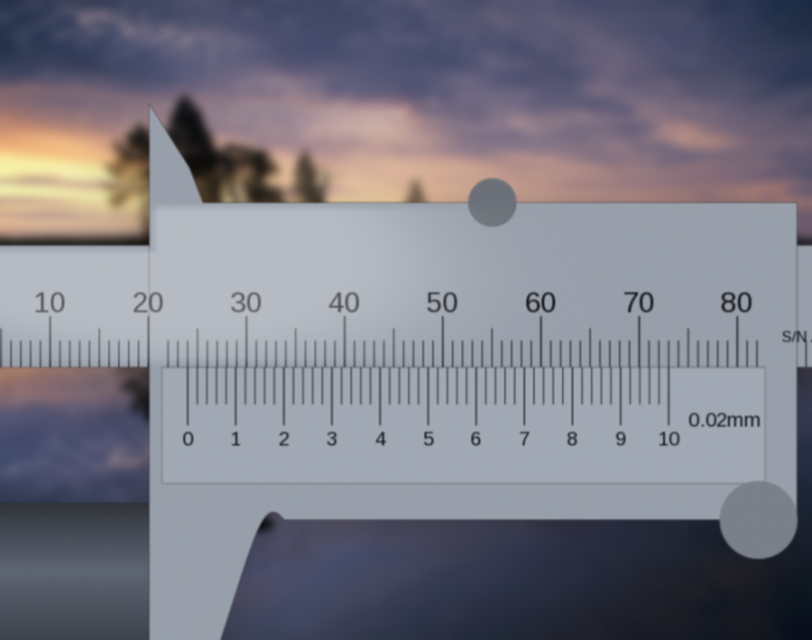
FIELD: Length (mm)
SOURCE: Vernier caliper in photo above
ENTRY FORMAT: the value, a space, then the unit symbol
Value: 24.0 mm
